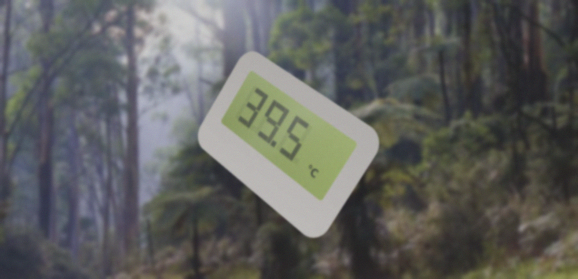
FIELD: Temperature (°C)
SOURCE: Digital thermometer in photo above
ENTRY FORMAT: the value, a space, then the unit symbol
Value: 39.5 °C
